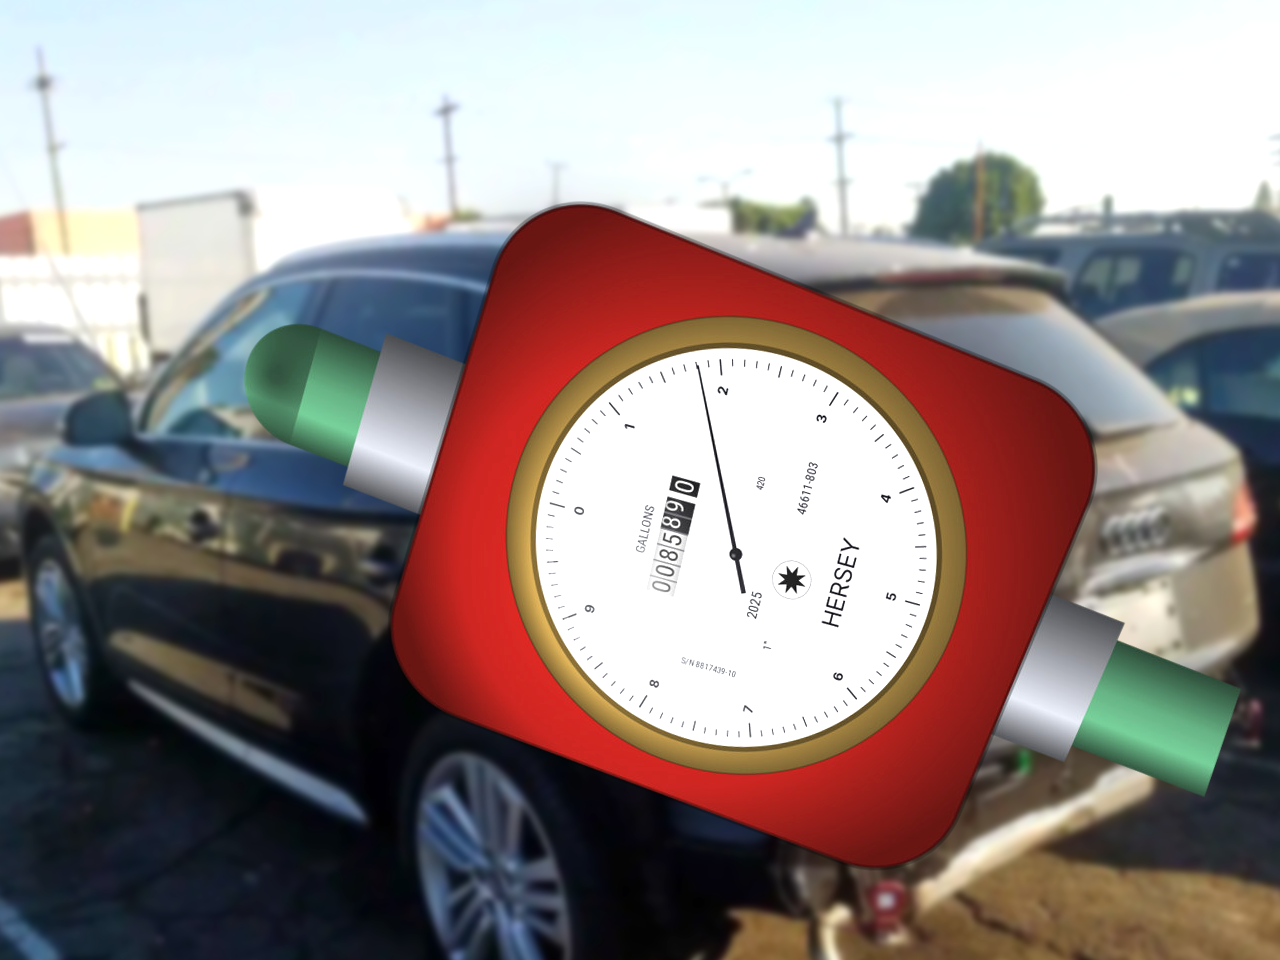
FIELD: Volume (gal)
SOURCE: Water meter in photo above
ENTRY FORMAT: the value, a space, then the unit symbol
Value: 85891.8 gal
